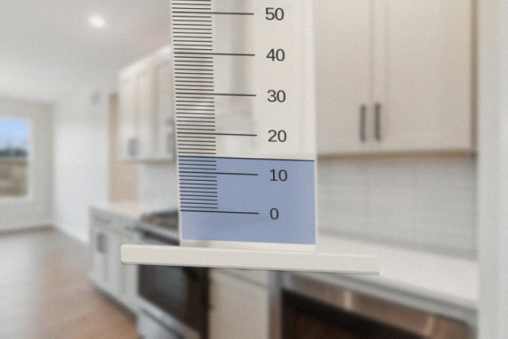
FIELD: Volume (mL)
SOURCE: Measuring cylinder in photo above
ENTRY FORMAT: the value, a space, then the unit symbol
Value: 14 mL
